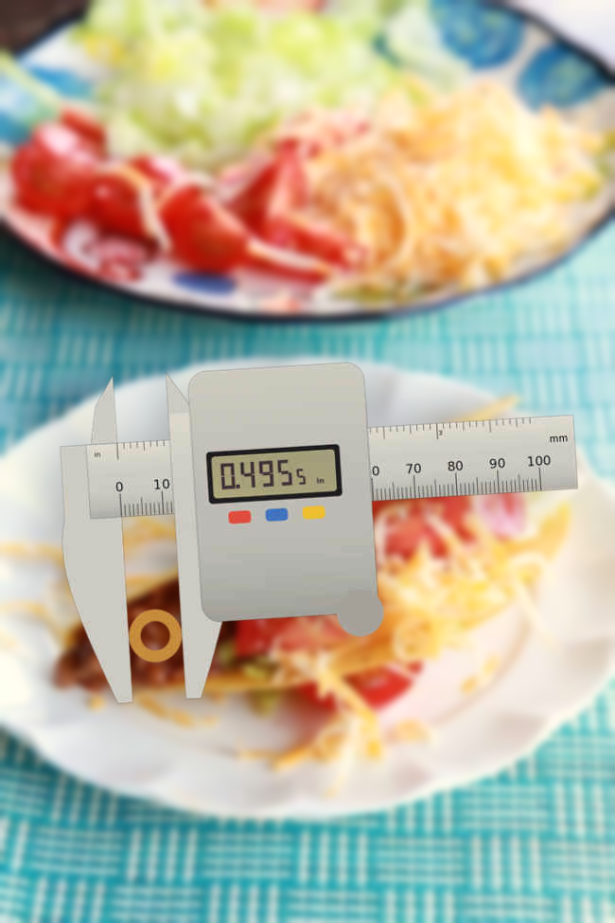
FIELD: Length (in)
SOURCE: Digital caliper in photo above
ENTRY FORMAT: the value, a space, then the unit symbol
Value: 0.4955 in
